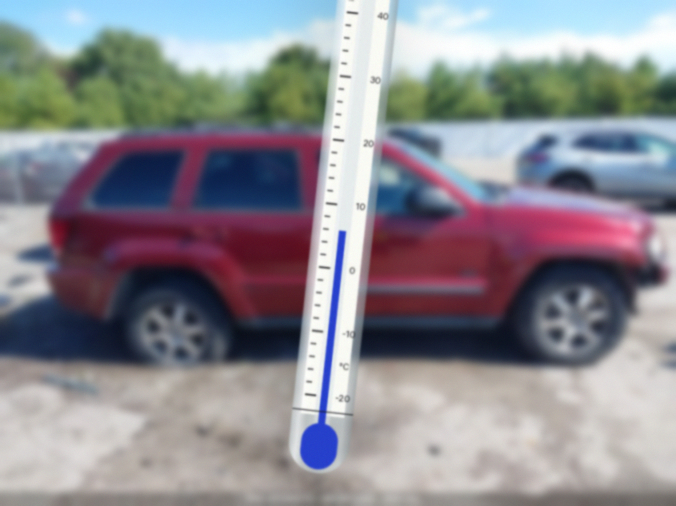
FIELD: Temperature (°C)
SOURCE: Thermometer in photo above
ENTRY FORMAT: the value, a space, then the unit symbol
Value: 6 °C
